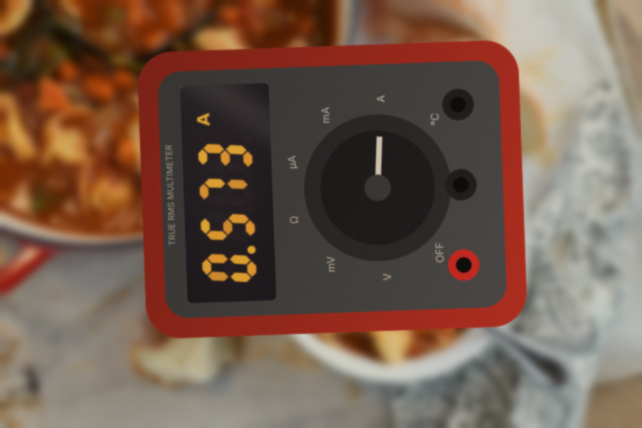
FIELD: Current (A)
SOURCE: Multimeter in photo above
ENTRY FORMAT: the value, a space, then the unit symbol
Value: 0.573 A
